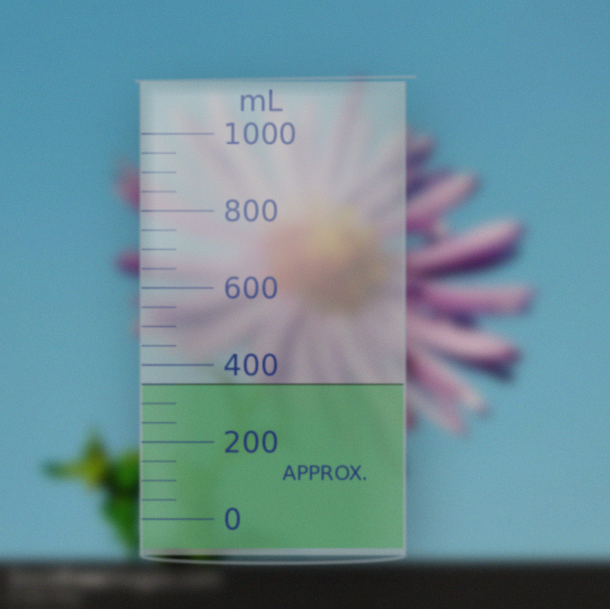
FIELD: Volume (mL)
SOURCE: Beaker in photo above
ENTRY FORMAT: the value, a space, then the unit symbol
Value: 350 mL
